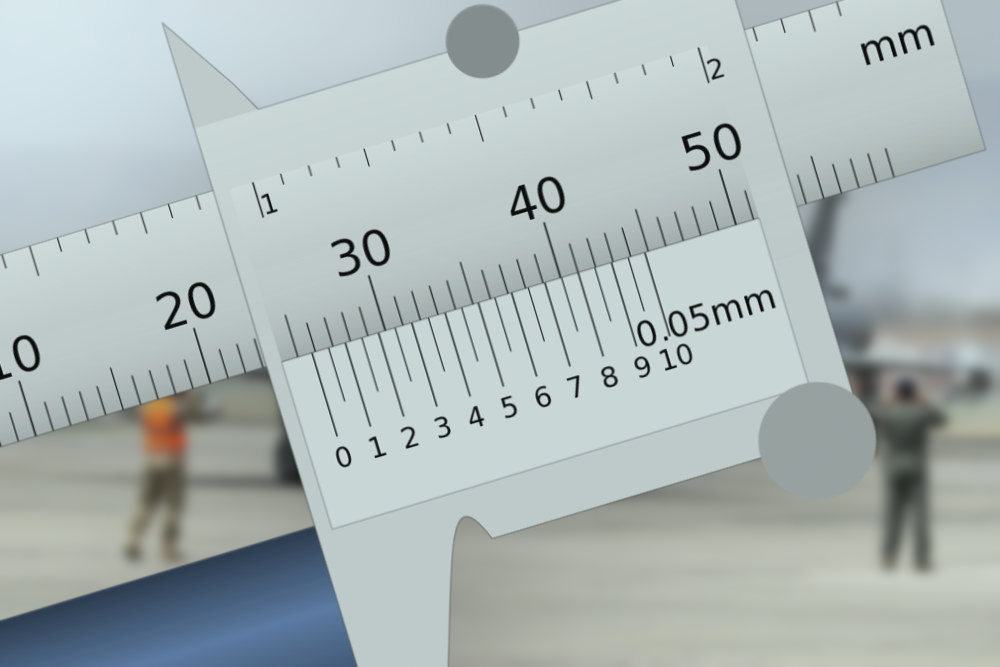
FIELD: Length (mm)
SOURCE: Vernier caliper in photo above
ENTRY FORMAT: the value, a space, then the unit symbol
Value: 25.8 mm
